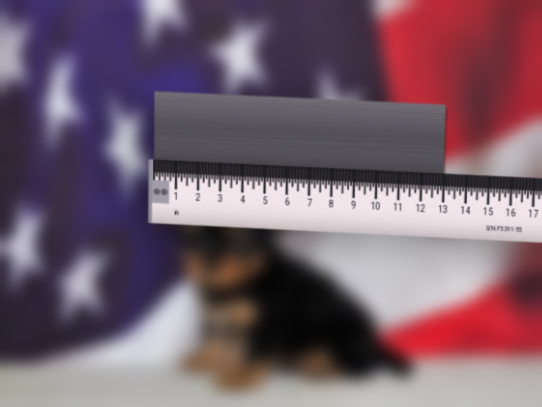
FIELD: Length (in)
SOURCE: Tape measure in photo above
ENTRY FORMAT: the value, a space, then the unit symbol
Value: 13 in
